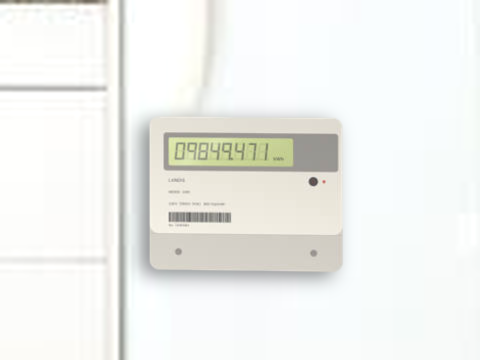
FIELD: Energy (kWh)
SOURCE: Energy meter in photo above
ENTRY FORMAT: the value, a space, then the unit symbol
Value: 9849.471 kWh
